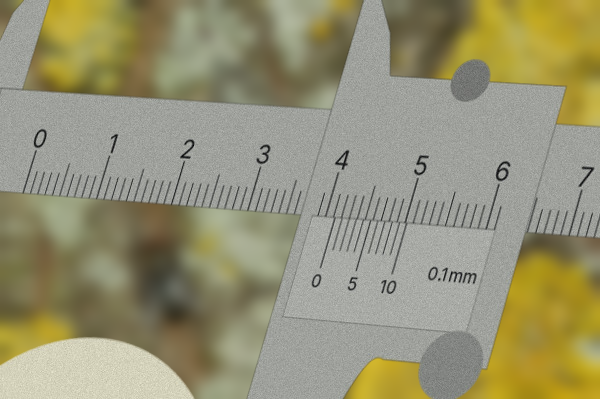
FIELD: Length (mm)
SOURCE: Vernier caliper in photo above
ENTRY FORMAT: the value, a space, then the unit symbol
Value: 41.2 mm
